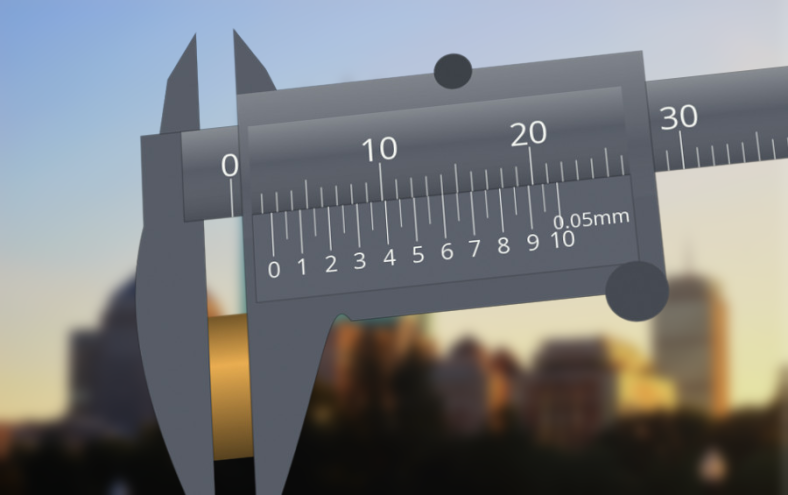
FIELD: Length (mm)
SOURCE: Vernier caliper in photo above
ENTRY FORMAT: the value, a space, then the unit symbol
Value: 2.6 mm
